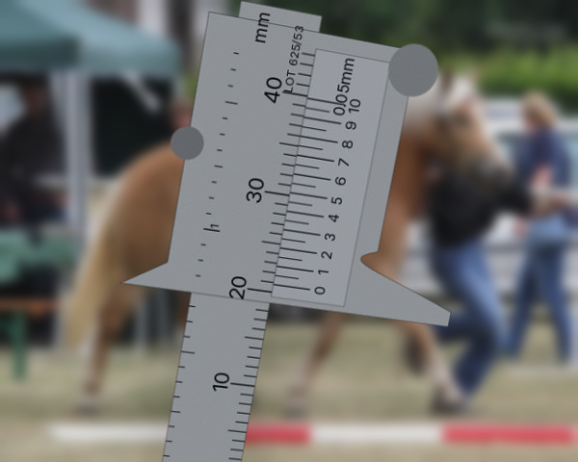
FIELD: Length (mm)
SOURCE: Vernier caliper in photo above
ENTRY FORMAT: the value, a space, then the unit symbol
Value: 20.8 mm
